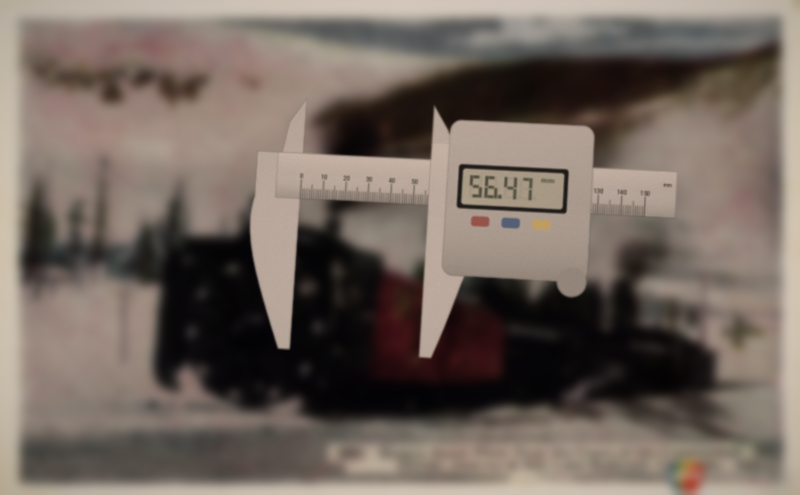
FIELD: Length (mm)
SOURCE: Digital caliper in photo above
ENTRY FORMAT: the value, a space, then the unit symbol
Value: 56.47 mm
